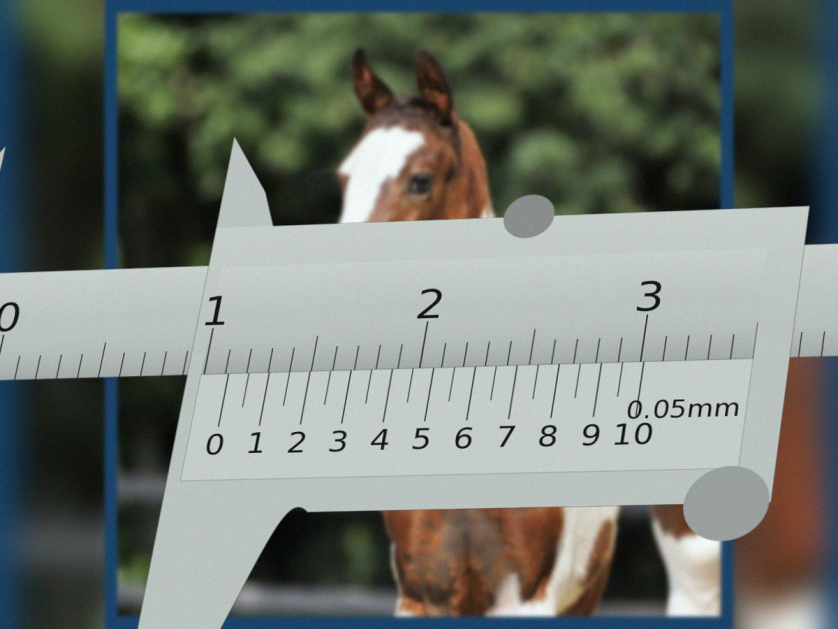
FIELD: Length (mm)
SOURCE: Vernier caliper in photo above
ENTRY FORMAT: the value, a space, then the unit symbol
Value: 11.15 mm
